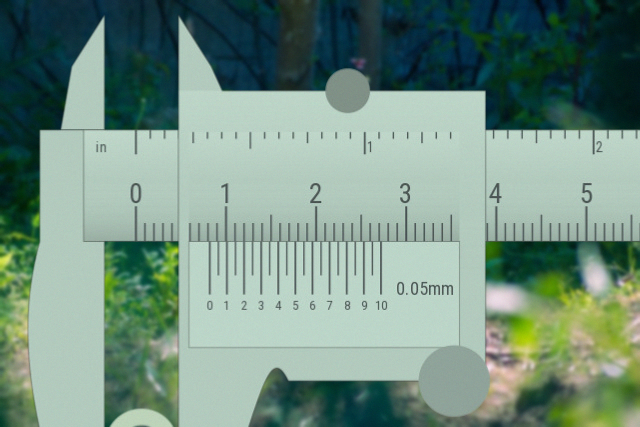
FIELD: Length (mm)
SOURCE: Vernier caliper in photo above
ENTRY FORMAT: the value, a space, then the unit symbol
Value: 8.2 mm
